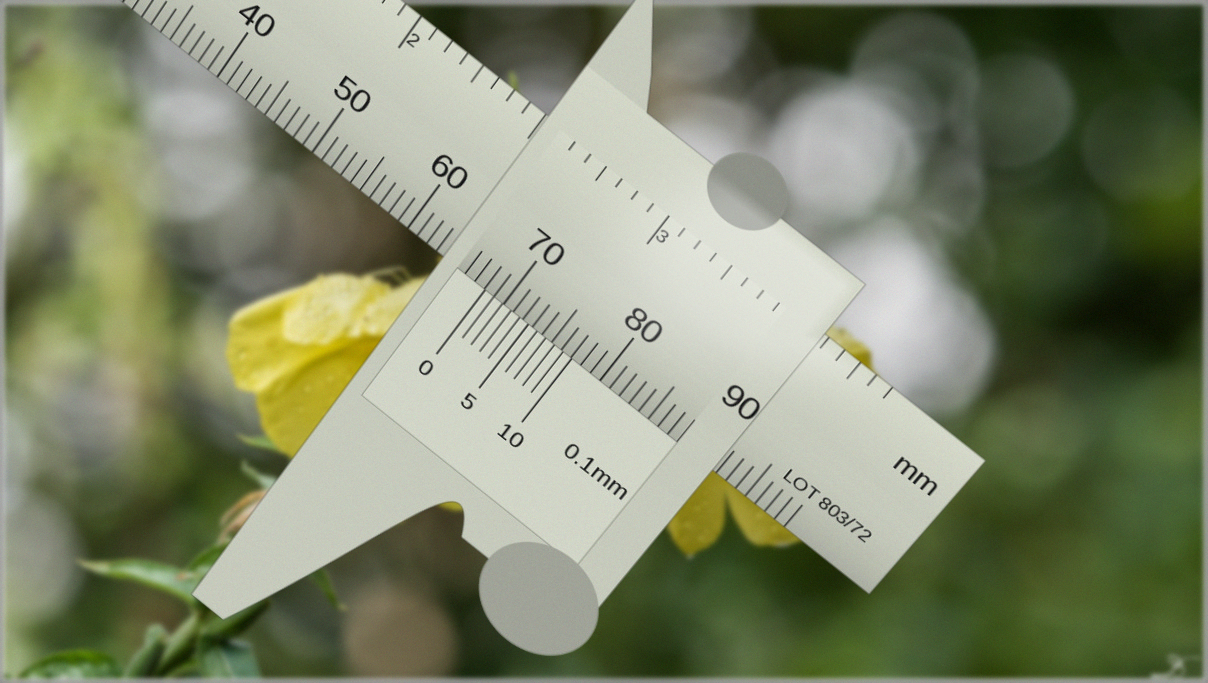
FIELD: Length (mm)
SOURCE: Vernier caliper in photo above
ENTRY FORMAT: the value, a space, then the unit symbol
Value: 68.1 mm
